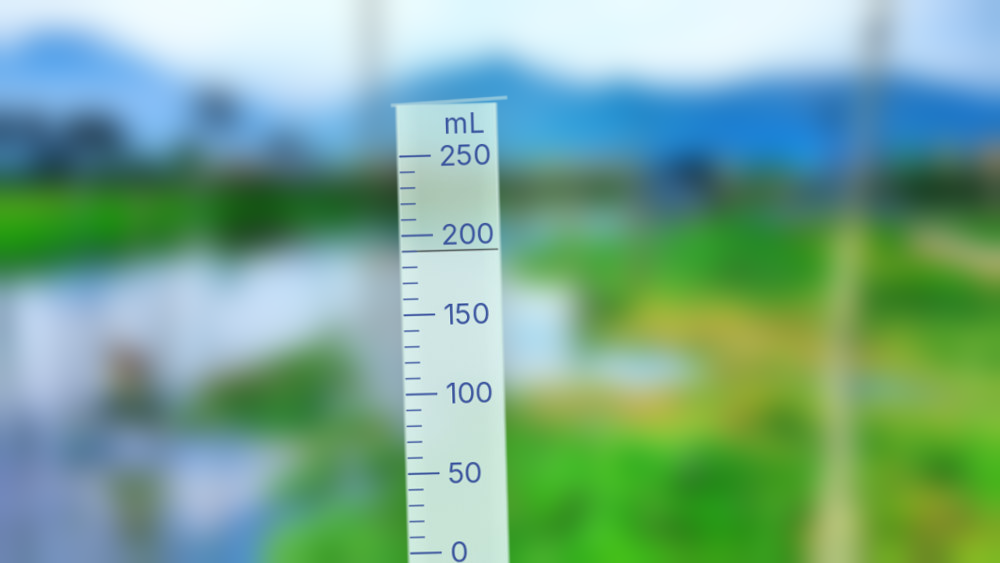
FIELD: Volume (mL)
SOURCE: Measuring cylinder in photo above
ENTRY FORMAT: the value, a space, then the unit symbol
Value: 190 mL
